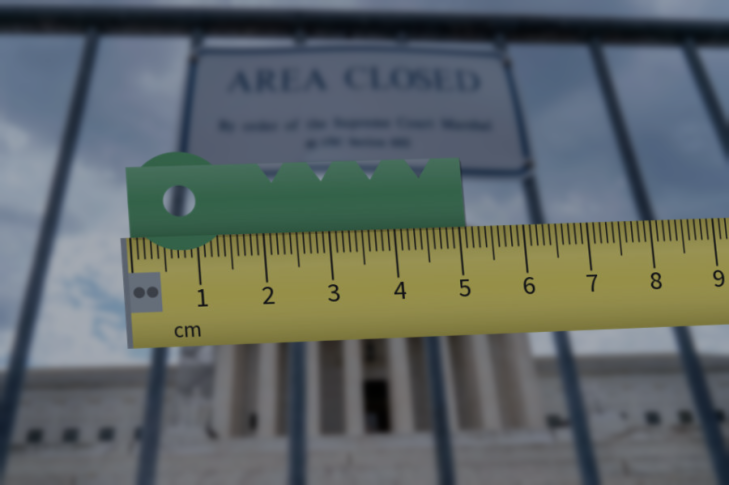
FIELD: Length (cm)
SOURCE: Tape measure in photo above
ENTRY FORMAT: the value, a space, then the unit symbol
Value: 5.1 cm
